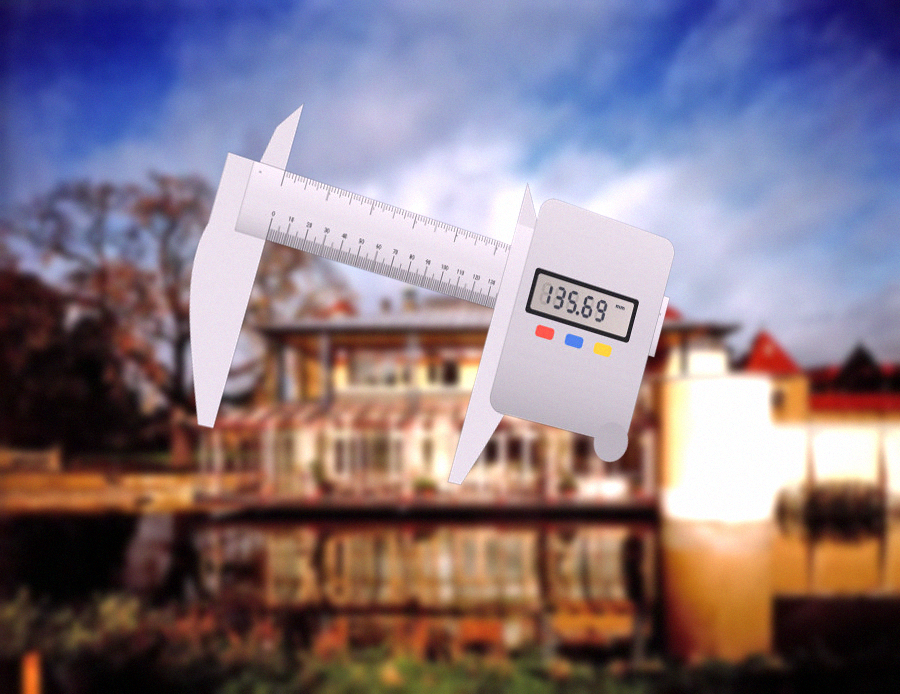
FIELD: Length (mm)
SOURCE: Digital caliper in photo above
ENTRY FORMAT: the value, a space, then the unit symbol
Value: 135.69 mm
